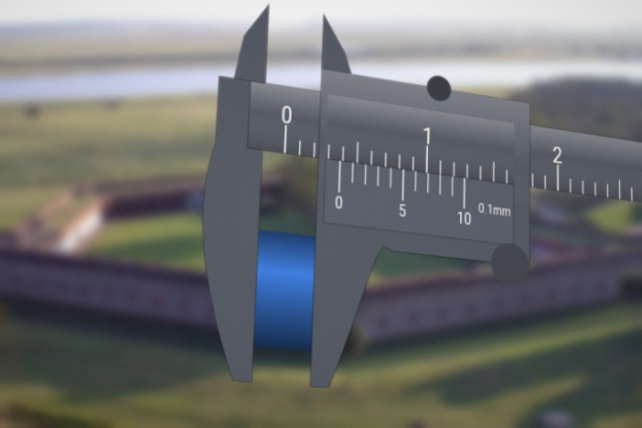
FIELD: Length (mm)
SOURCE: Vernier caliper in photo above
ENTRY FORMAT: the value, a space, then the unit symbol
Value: 3.8 mm
